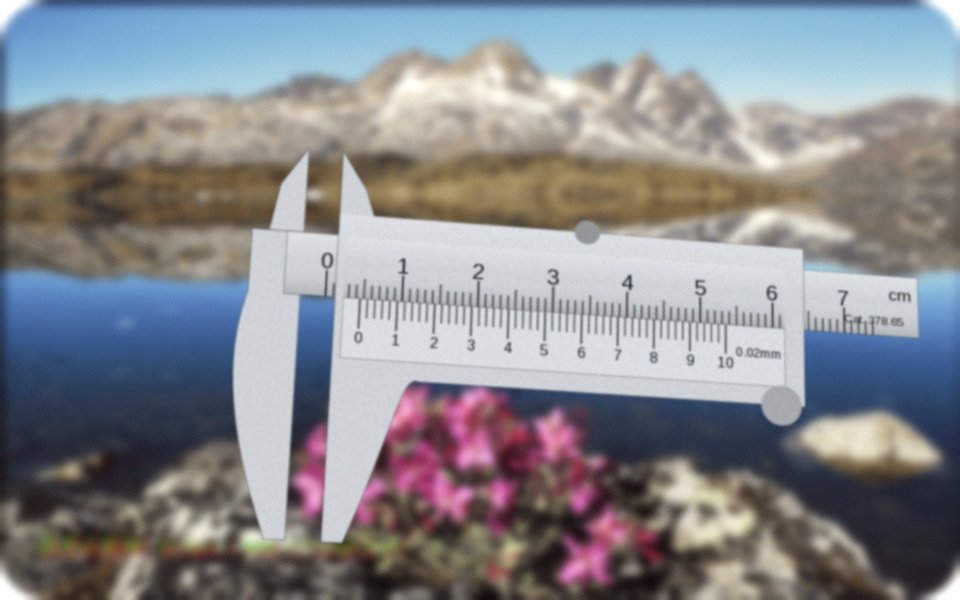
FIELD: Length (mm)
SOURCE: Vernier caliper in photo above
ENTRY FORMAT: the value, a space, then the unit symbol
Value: 4.5 mm
